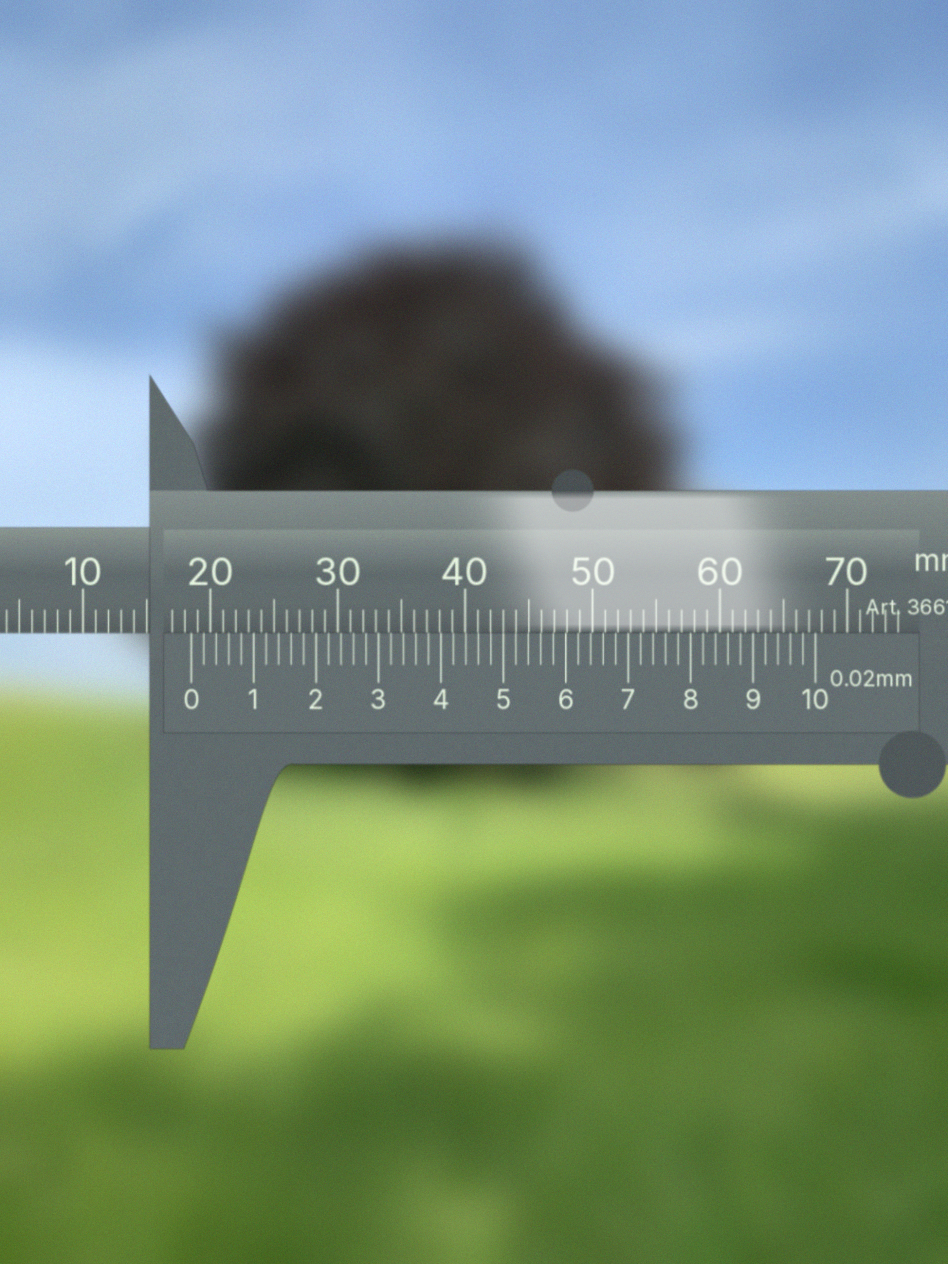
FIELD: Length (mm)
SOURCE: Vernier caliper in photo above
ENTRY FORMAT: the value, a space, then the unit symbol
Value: 18.5 mm
